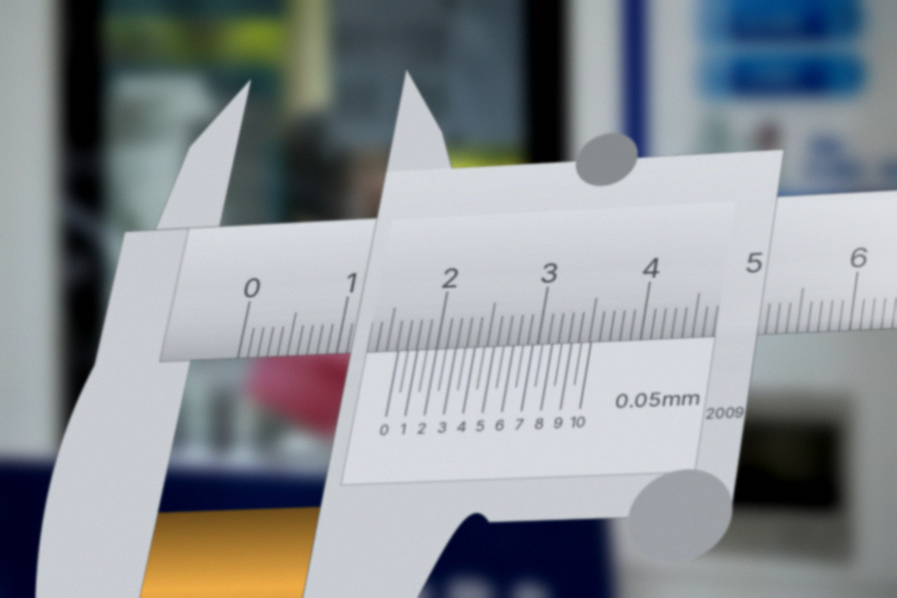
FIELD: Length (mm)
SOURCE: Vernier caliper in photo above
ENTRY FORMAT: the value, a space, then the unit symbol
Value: 16.2 mm
